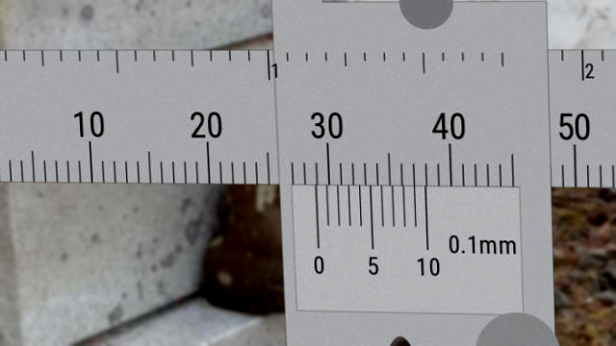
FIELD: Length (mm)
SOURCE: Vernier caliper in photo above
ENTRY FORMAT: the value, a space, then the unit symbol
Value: 28.9 mm
